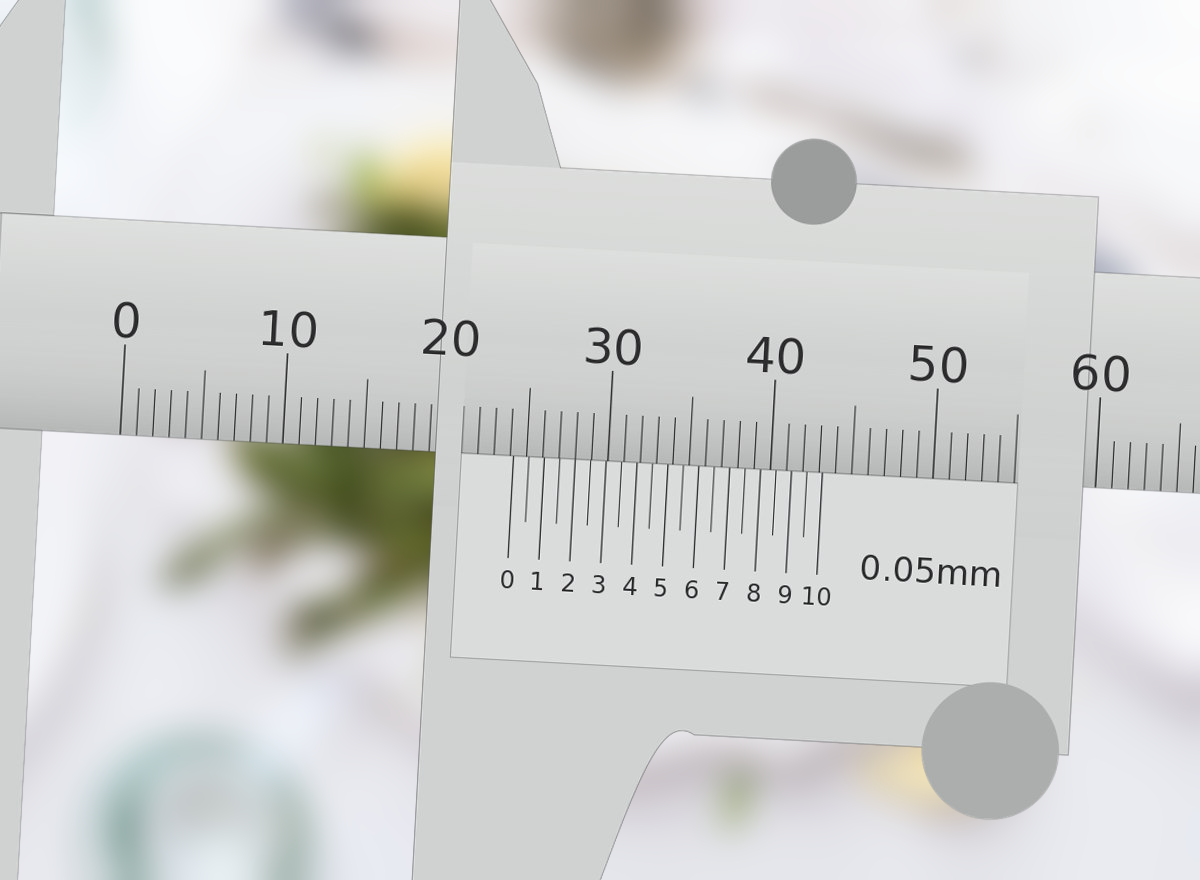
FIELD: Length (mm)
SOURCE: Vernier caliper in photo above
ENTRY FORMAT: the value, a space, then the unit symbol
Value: 24.2 mm
